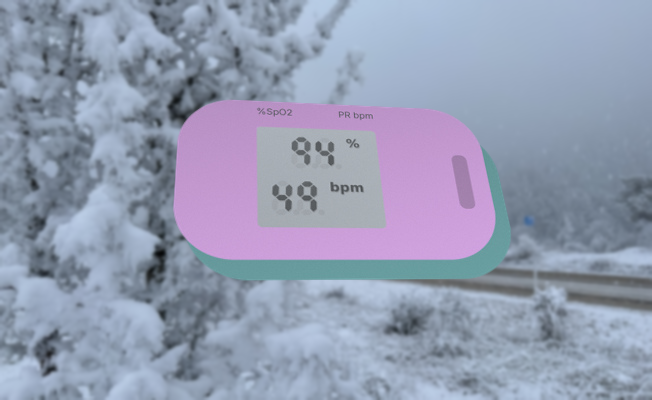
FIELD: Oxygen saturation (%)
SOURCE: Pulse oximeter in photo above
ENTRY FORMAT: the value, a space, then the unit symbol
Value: 94 %
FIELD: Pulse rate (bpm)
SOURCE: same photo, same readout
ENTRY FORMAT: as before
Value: 49 bpm
